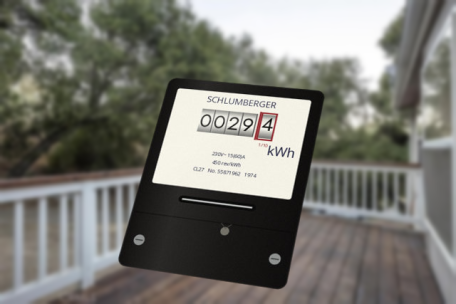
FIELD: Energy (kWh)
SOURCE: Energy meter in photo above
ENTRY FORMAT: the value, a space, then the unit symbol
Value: 29.4 kWh
